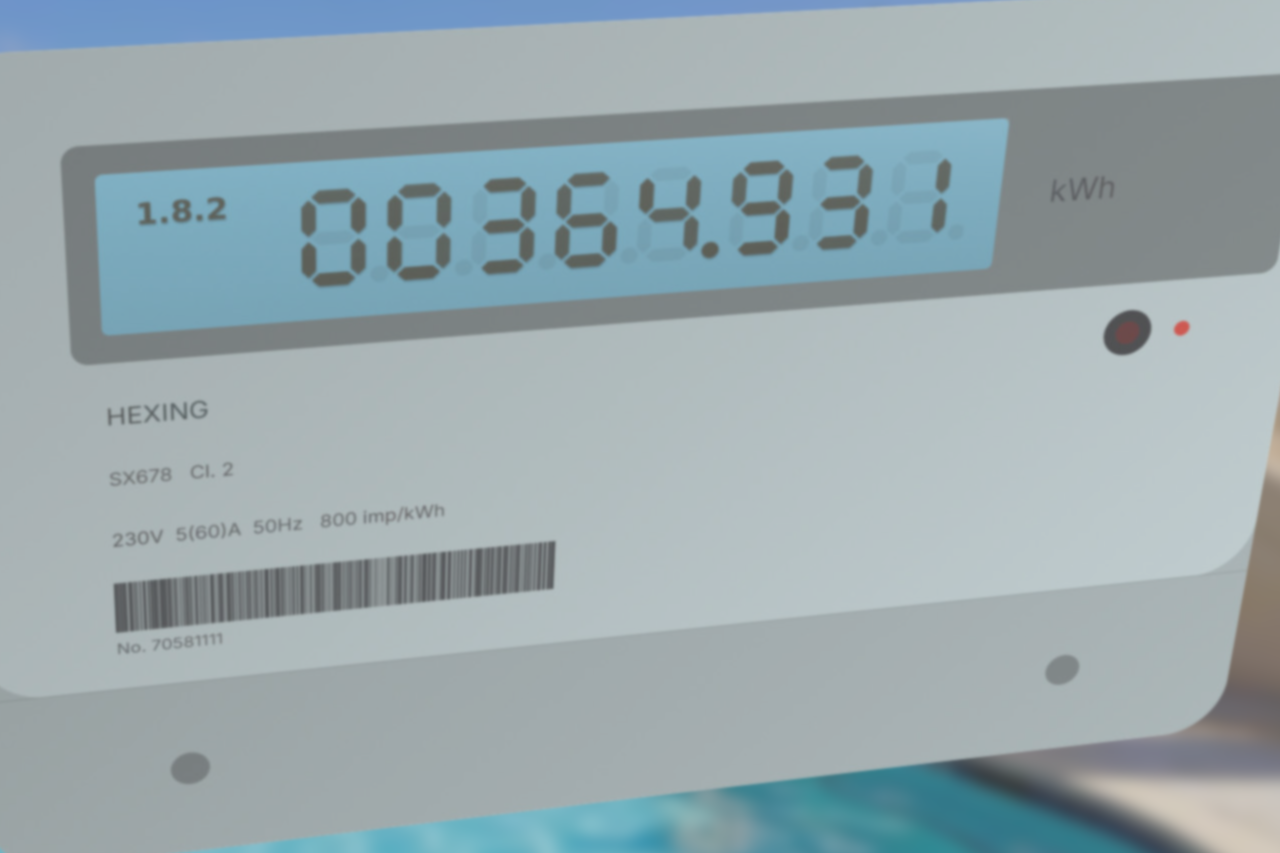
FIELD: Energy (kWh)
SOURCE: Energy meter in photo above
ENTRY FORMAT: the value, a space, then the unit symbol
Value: 364.931 kWh
